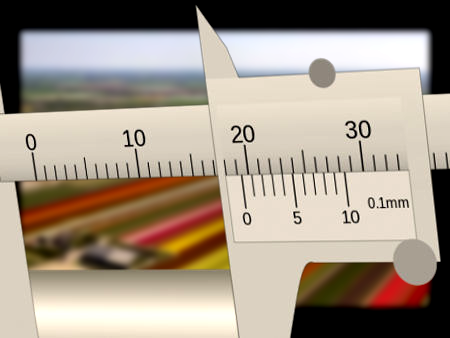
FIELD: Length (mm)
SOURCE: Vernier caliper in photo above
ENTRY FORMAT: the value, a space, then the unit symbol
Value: 19.4 mm
